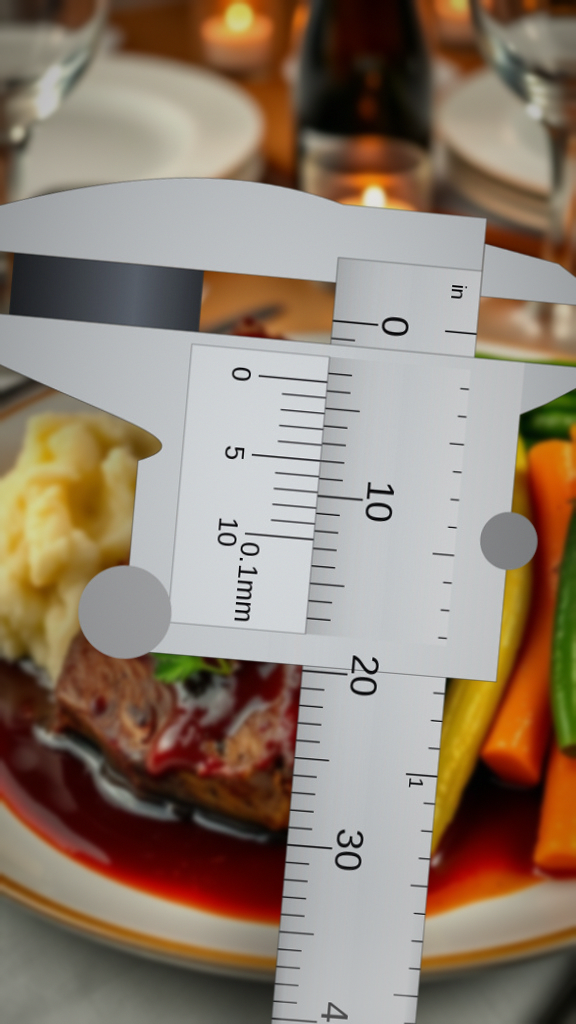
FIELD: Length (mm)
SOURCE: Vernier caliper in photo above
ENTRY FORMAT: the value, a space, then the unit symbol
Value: 3.5 mm
